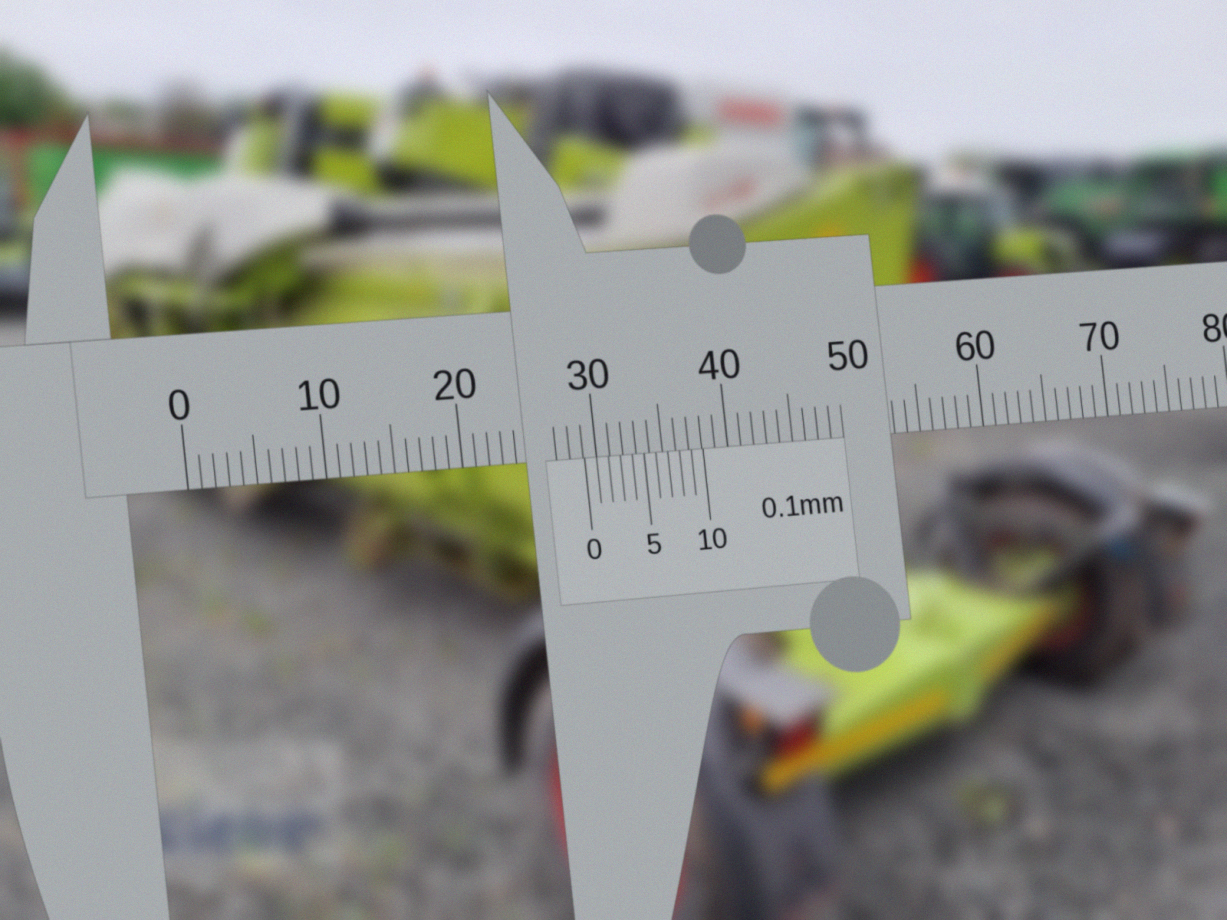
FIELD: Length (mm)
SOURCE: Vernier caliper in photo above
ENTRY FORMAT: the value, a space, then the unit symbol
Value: 29.1 mm
